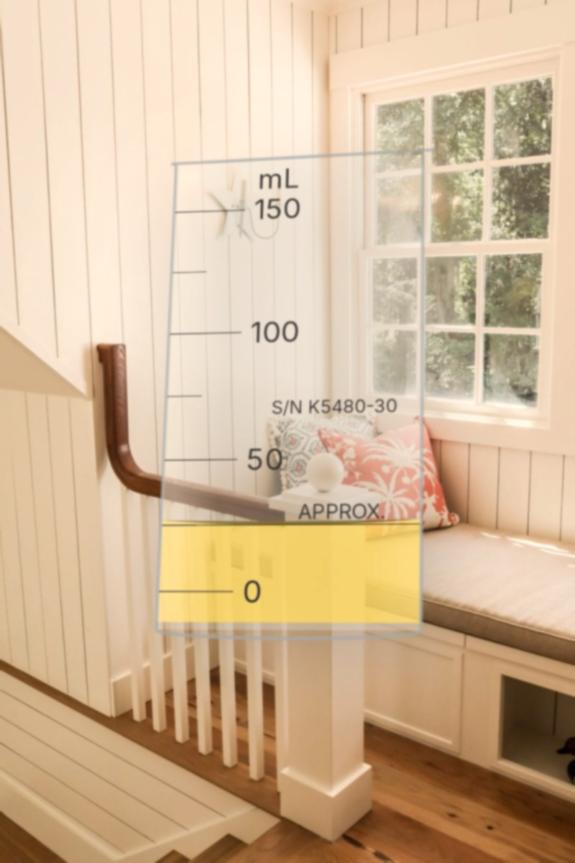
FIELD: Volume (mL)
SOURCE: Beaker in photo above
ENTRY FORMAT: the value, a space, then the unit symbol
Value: 25 mL
